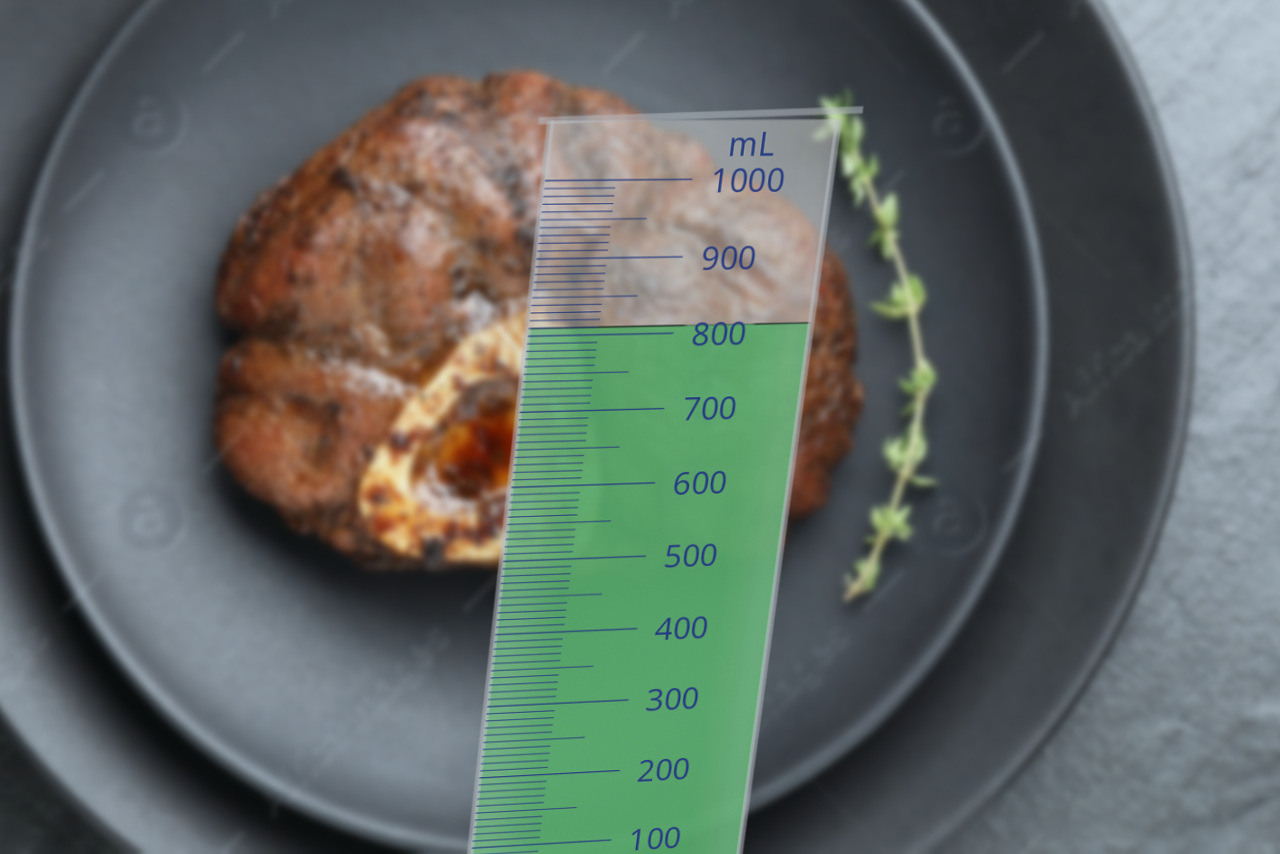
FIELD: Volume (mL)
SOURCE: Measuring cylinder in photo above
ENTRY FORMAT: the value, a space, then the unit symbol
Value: 810 mL
